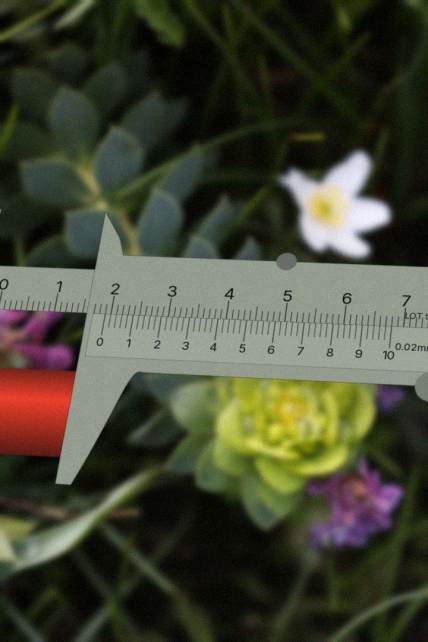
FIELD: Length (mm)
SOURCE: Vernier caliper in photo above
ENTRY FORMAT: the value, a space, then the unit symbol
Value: 19.0 mm
